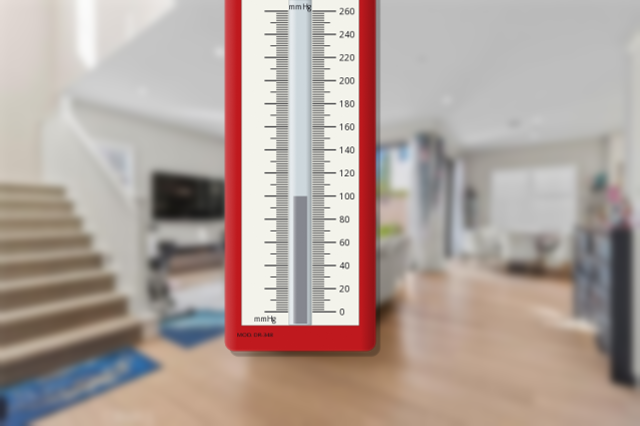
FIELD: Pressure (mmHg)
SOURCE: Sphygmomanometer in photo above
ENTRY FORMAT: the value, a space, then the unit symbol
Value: 100 mmHg
